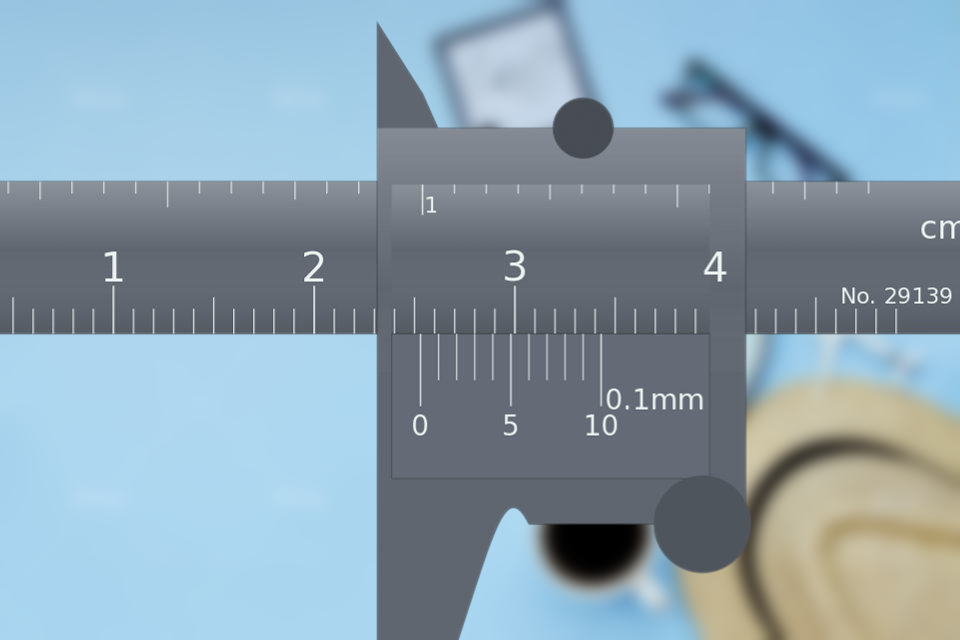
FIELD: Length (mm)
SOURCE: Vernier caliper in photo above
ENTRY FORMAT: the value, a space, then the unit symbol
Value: 25.3 mm
